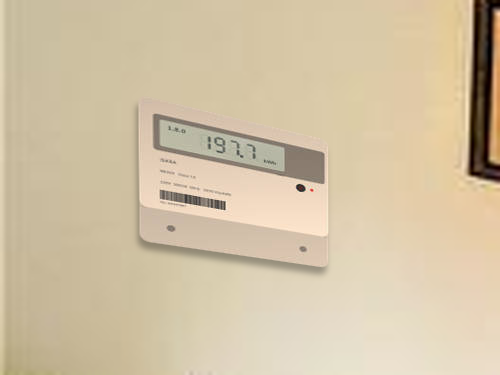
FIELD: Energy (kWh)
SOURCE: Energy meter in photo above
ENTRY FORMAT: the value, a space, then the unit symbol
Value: 197.7 kWh
